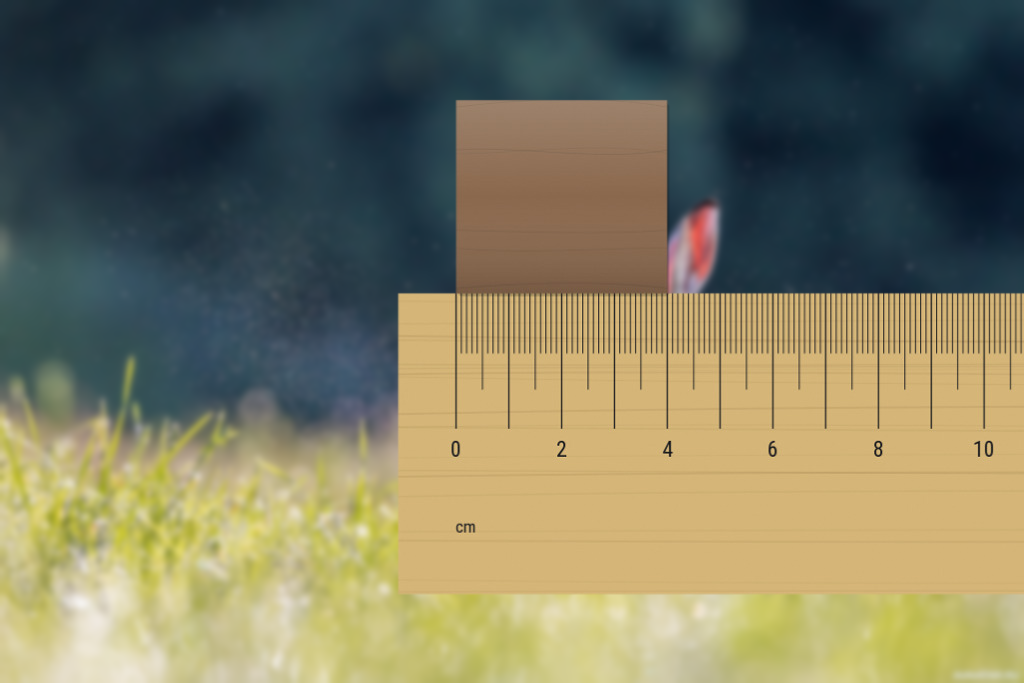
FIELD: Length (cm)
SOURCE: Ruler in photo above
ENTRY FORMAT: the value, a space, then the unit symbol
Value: 4 cm
